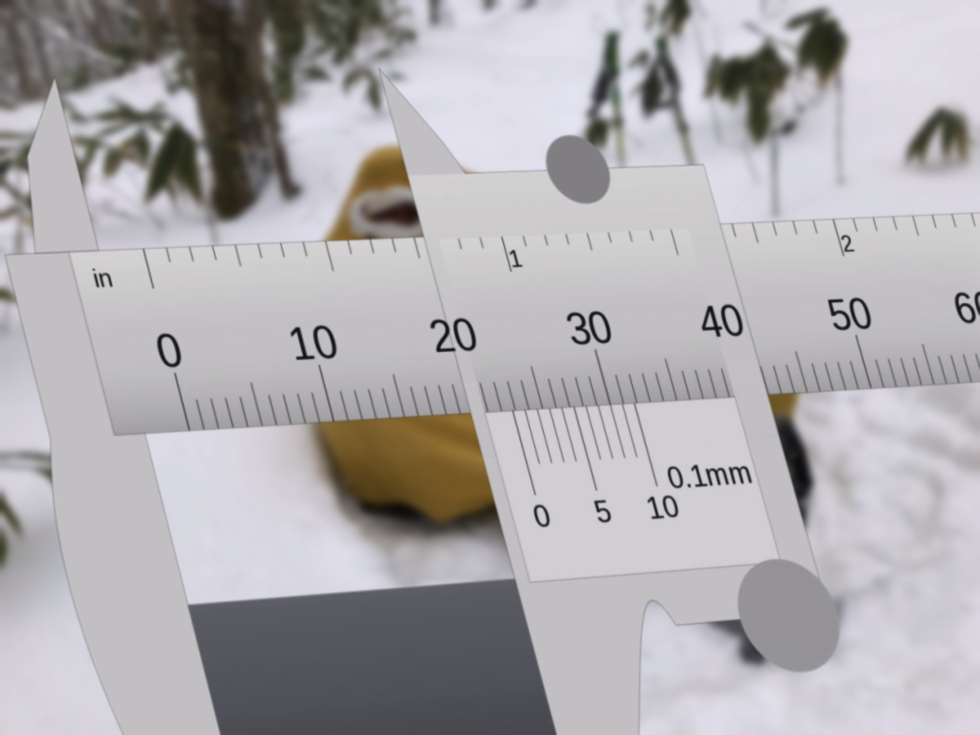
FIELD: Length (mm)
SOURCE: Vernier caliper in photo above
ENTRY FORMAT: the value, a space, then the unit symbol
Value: 22.8 mm
